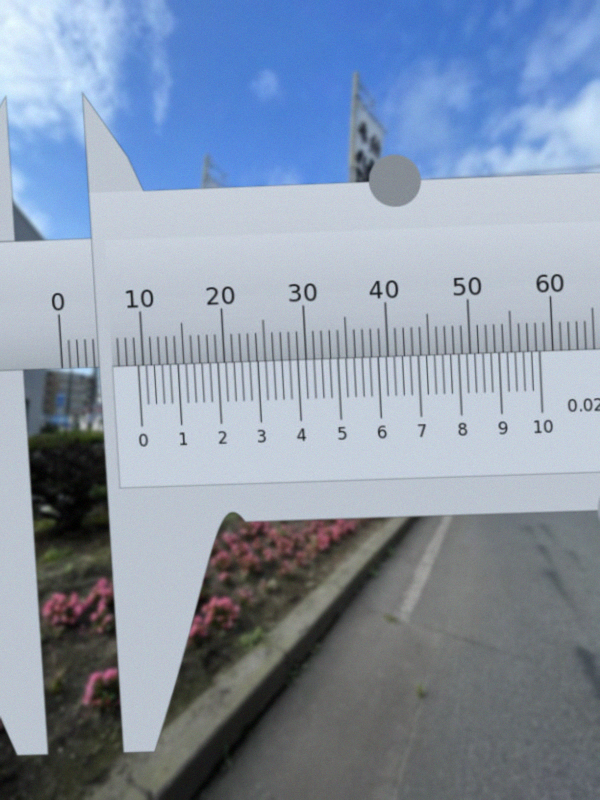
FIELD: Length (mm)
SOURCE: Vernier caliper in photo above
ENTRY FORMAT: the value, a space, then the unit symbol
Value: 9.4 mm
